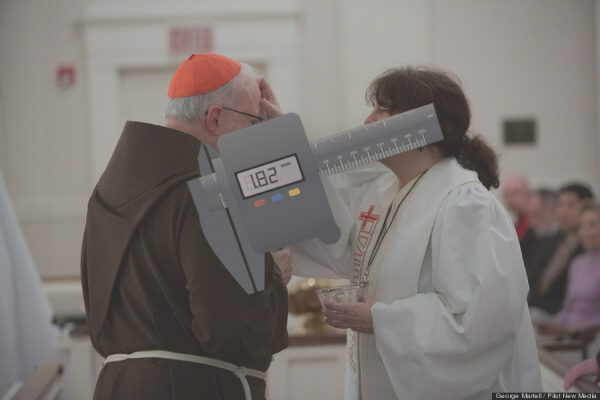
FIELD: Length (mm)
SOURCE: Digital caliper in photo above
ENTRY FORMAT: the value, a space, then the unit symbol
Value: 1.82 mm
